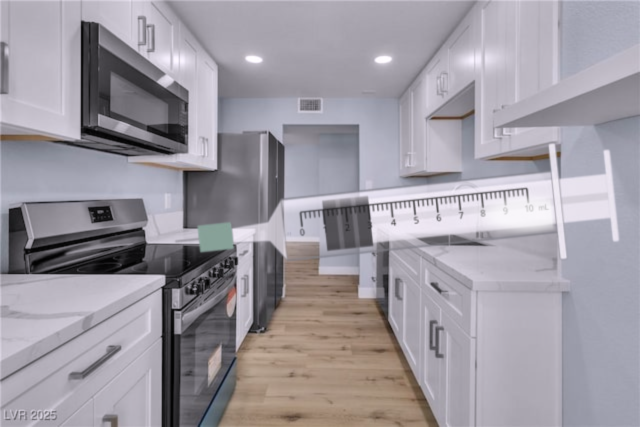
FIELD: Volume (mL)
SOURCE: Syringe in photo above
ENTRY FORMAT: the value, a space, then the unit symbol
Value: 1 mL
